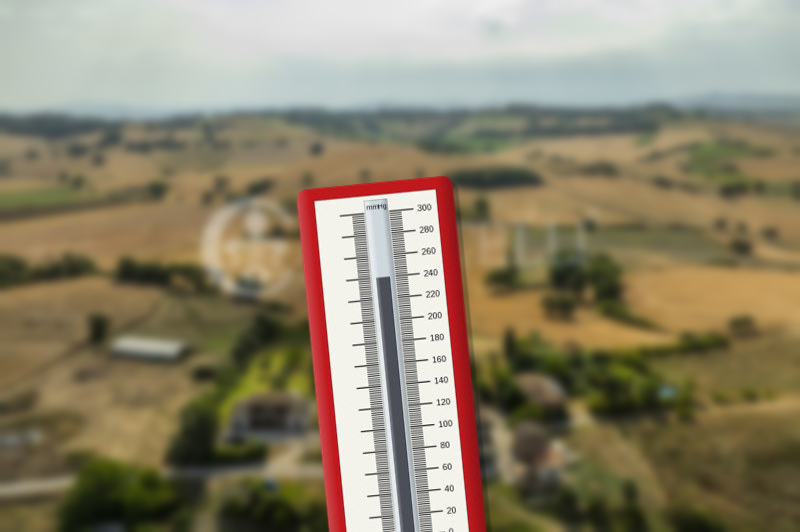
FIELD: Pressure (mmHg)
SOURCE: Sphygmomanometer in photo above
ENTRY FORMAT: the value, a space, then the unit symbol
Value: 240 mmHg
